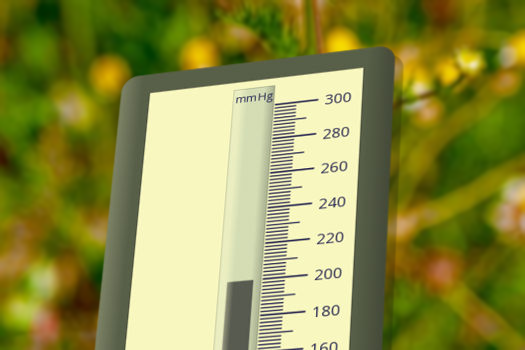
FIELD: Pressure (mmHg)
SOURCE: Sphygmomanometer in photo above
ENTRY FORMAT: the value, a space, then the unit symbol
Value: 200 mmHg
